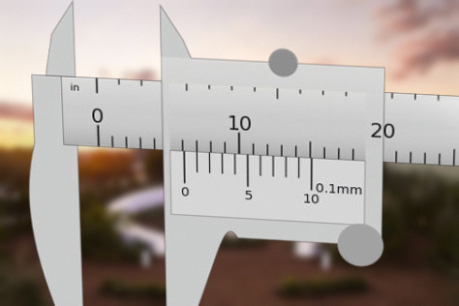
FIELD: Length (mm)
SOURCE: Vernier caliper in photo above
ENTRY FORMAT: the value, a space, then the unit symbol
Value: 6.1 mm
